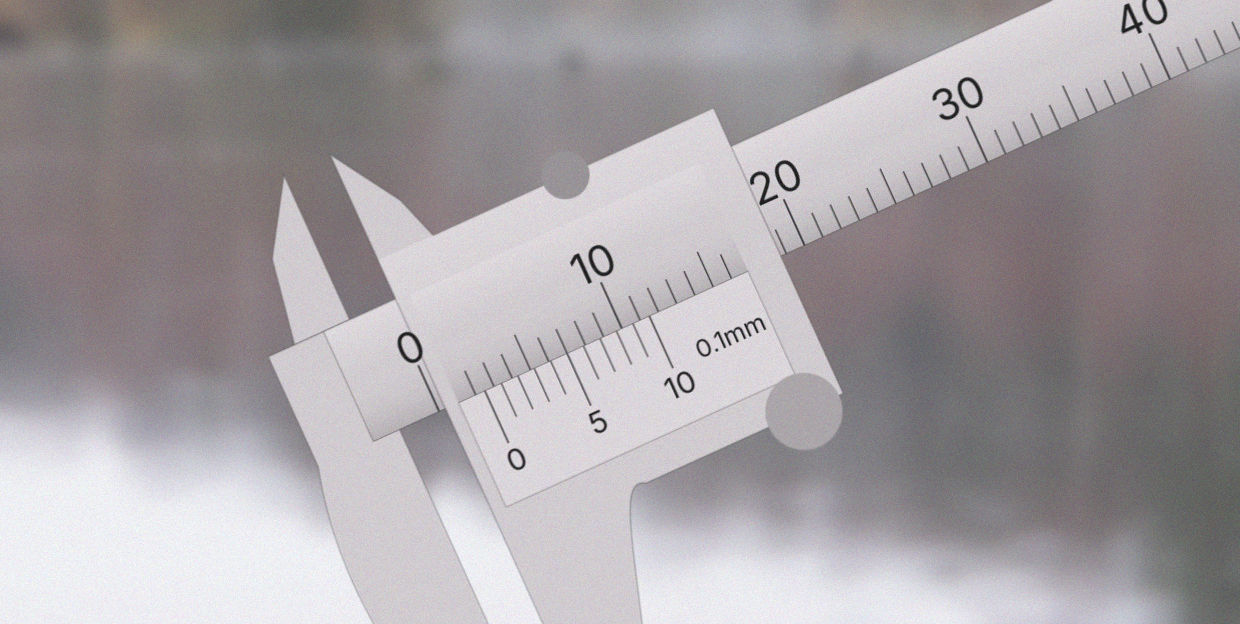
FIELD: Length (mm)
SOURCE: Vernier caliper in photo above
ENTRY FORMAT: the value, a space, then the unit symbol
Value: 2.5 mm
